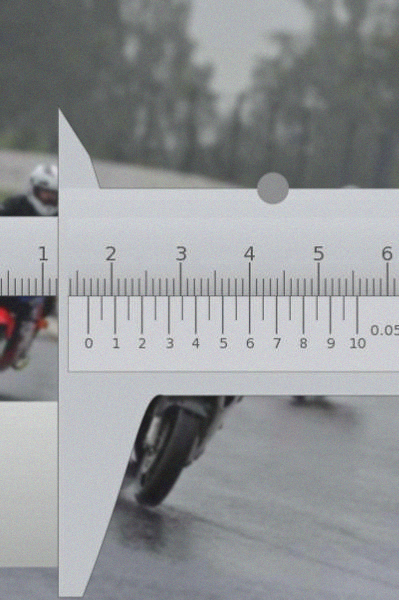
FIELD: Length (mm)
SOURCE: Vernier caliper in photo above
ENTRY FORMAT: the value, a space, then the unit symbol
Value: 16.6 mm
